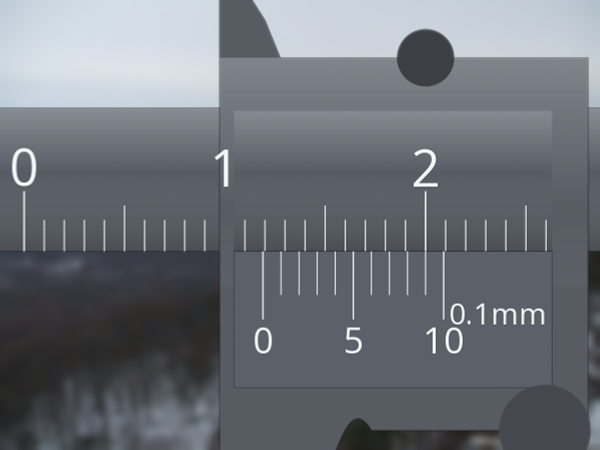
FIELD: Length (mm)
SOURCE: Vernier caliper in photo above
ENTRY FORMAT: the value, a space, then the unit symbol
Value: 11.9 mm
